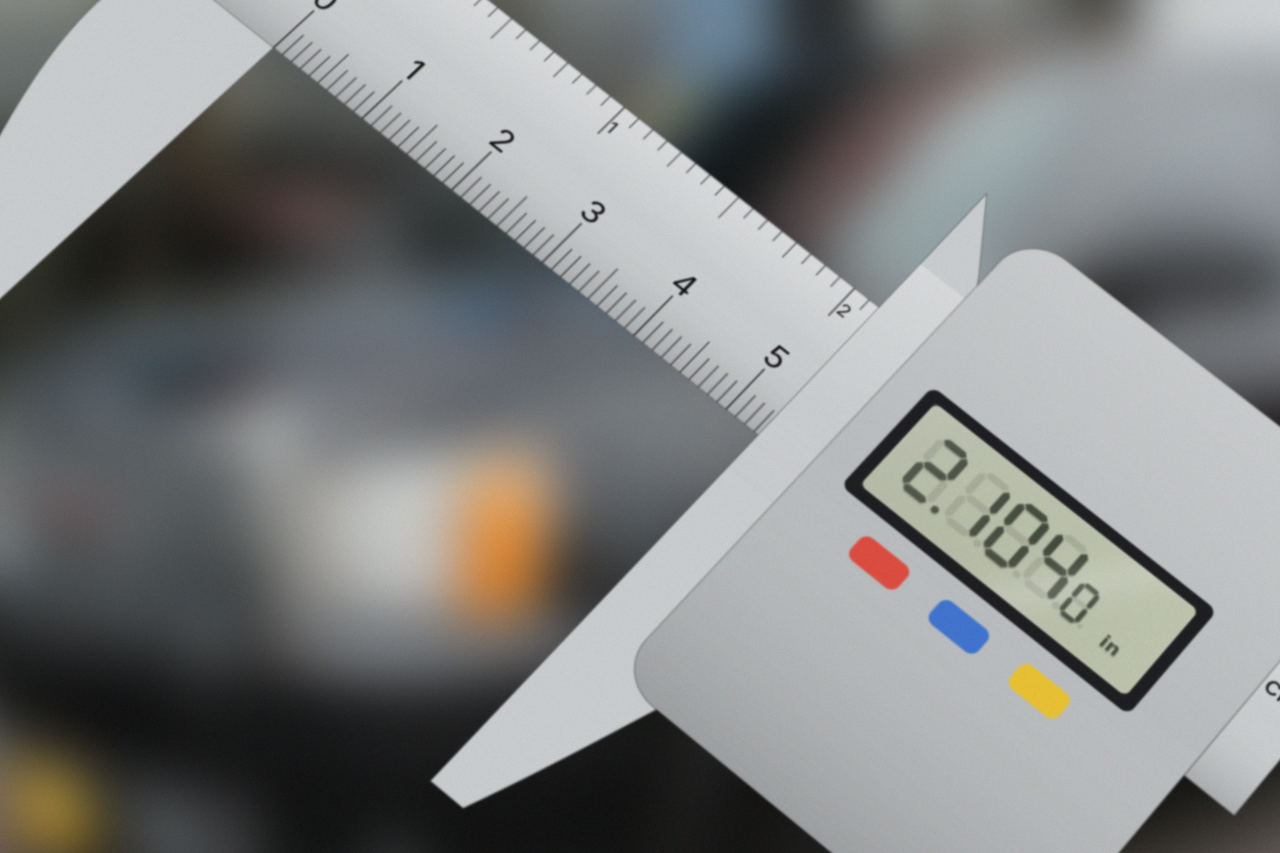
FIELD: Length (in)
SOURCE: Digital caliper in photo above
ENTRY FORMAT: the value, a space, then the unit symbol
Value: 2.1040 in
